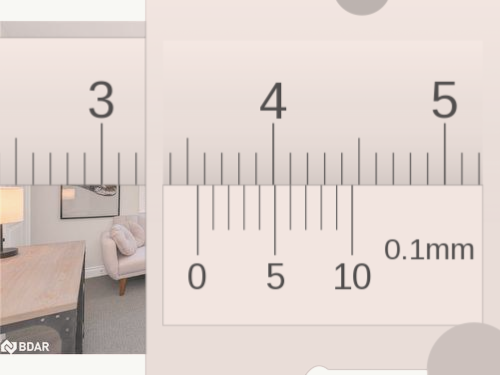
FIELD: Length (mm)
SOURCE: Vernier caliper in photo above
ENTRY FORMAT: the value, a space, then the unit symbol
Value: 35.6 mm
